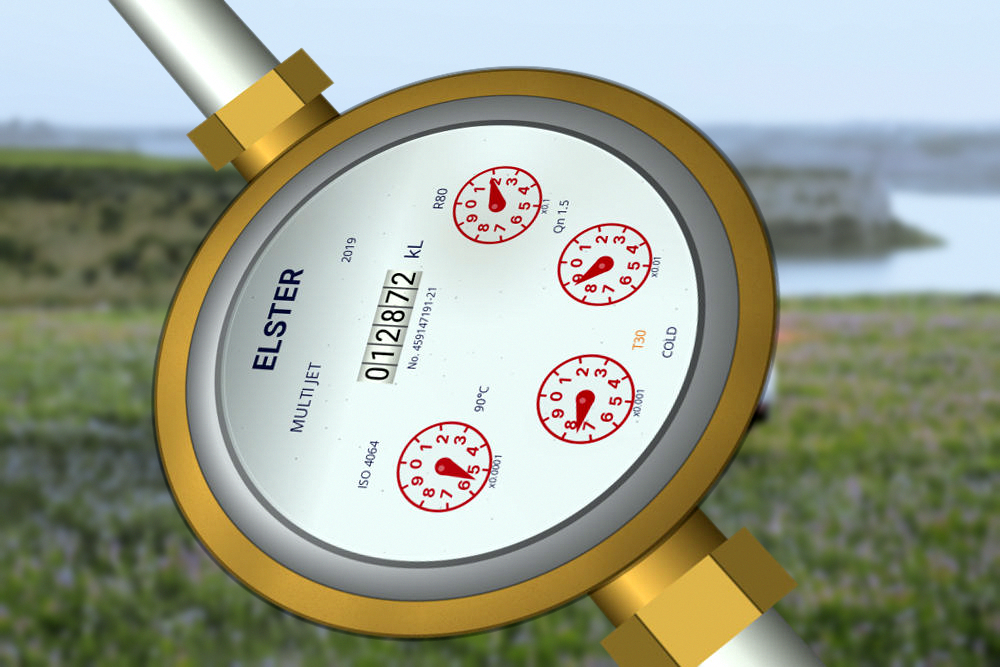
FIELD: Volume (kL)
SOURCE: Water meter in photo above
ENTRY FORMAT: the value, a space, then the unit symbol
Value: 12872.1875 kL
